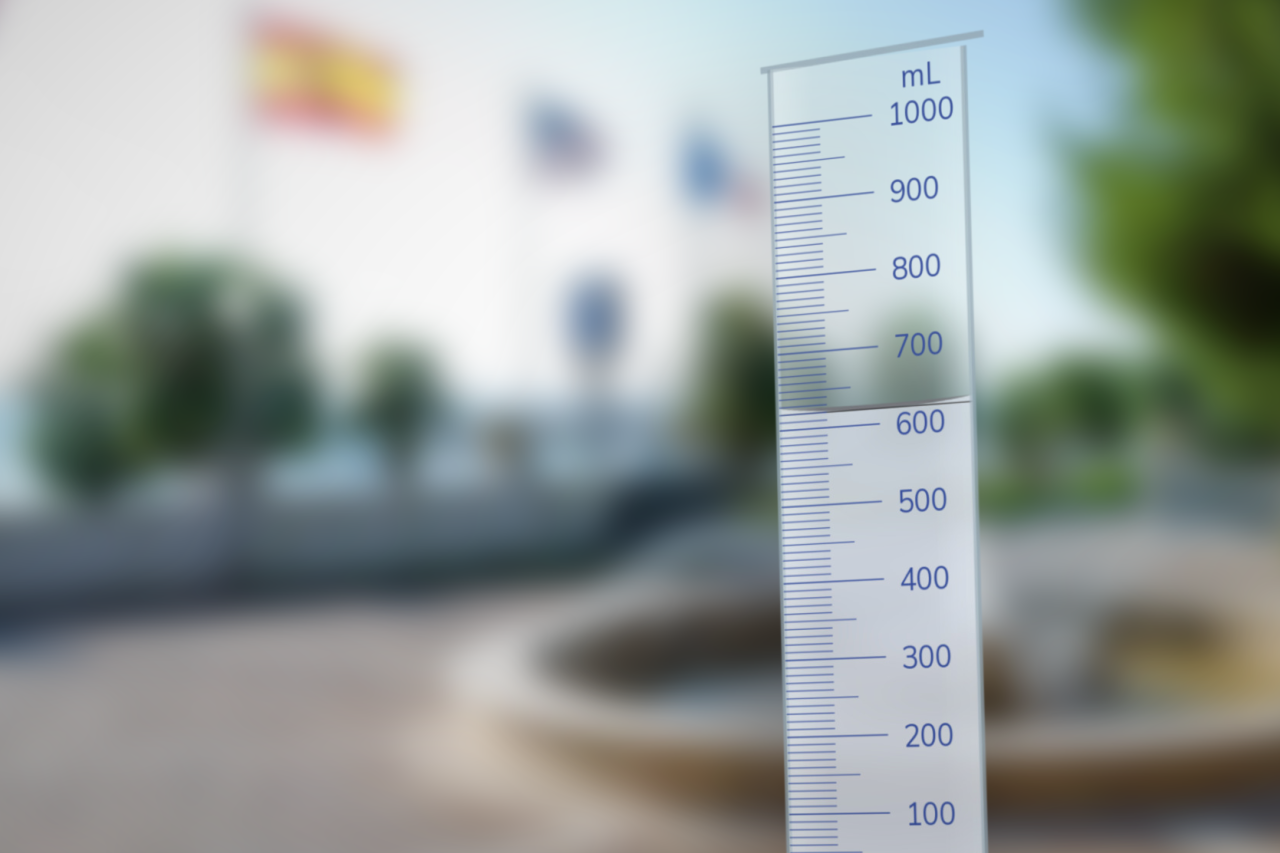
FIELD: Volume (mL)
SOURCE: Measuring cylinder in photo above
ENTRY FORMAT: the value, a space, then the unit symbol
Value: 620 mL
